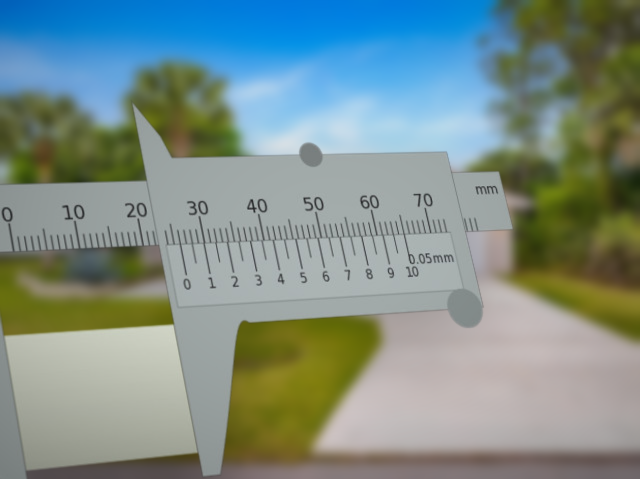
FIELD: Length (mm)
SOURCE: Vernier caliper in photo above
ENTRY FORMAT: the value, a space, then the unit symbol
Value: 26.0 mm
